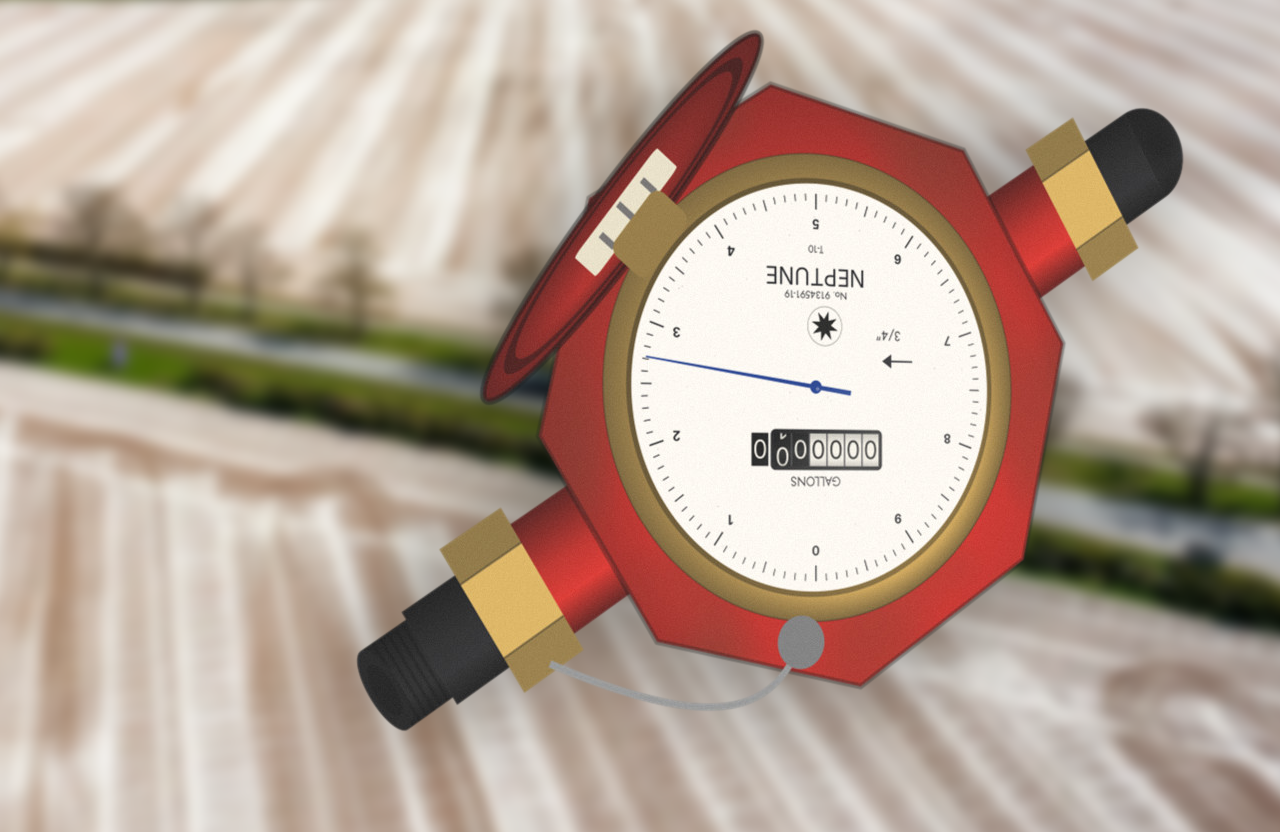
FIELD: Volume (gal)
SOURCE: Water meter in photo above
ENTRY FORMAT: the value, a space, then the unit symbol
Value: 2.7 gal
